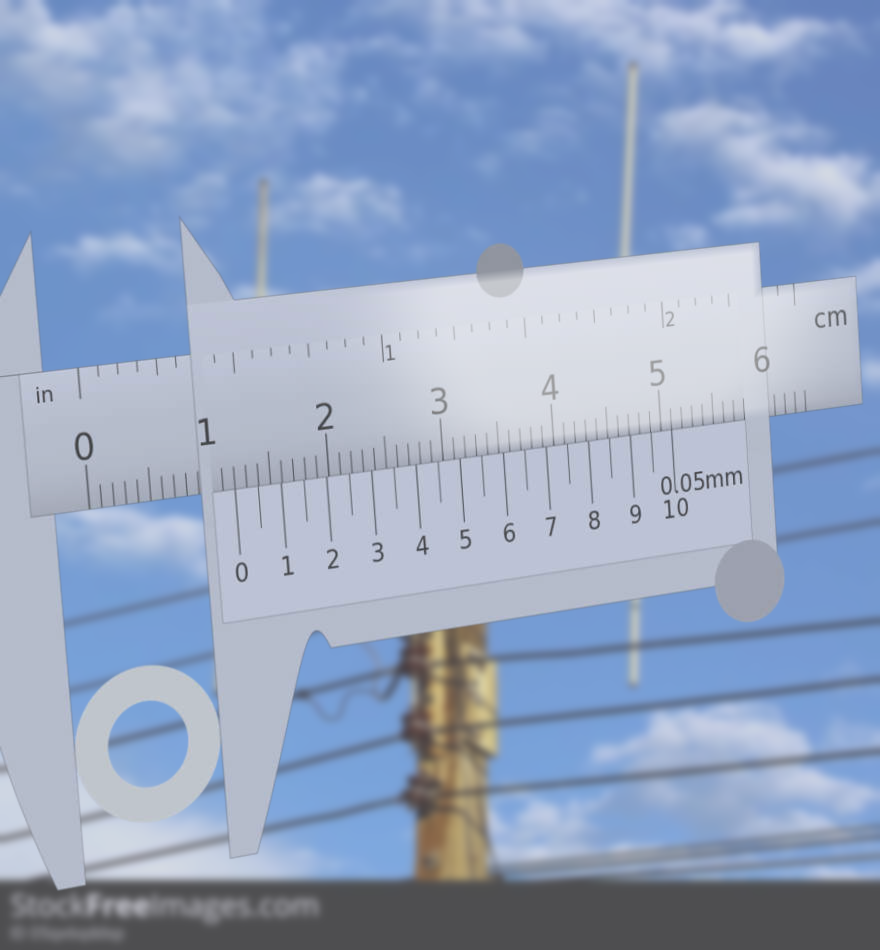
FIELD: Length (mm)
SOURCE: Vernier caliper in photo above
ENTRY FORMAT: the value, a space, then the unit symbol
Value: 12.0 mm
